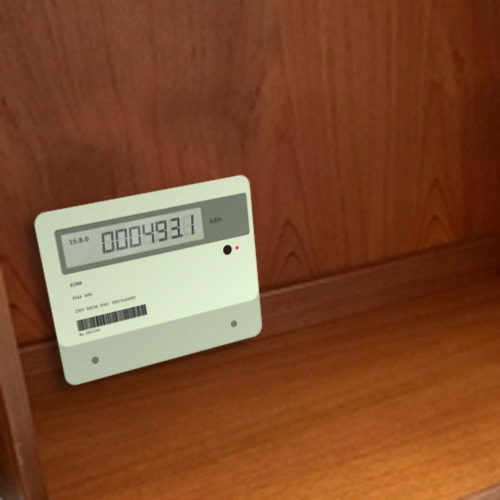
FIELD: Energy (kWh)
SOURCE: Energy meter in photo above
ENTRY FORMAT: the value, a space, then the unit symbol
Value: 493.1 kWh
